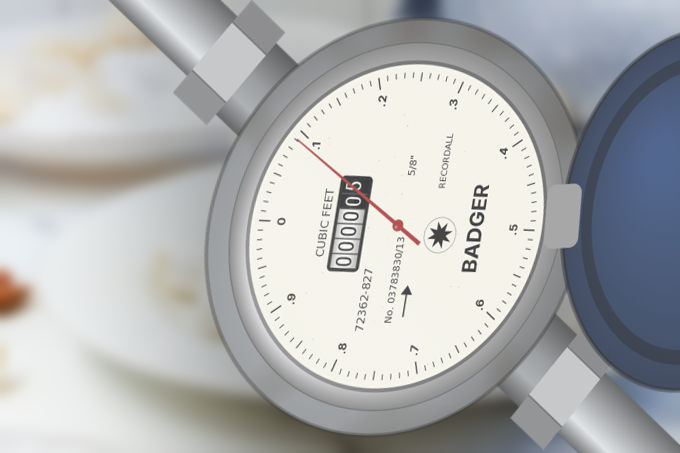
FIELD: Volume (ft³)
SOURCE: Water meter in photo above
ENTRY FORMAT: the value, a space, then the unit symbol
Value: 5.09 ft³
